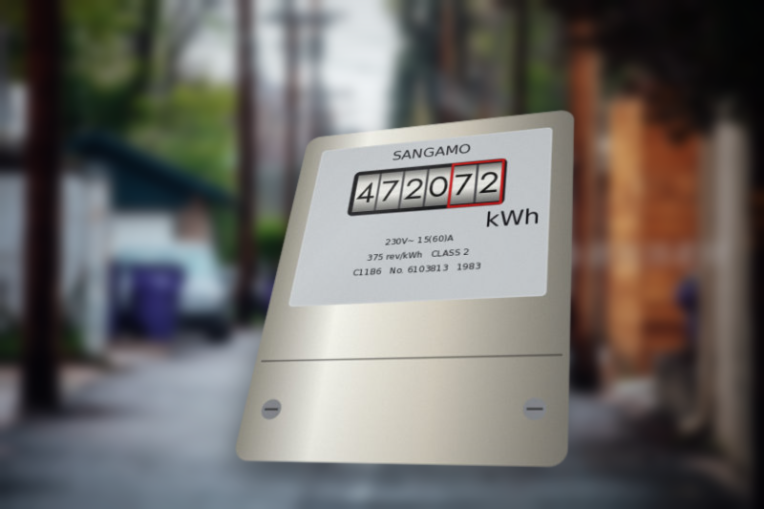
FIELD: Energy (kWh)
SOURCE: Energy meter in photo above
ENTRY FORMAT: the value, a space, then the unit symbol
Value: 4720.72 kWh
